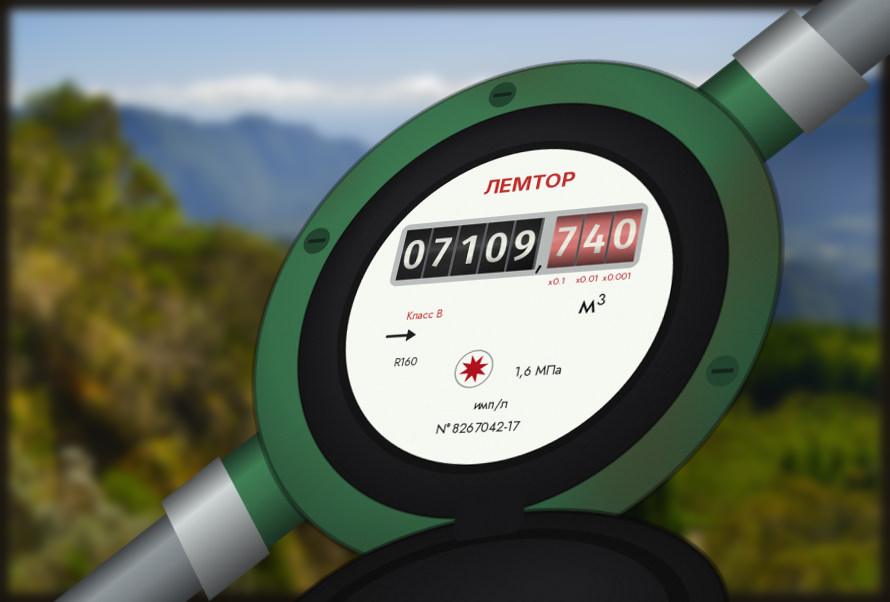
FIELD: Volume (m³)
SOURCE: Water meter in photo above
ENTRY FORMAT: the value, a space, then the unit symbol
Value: 7109.740 m³
